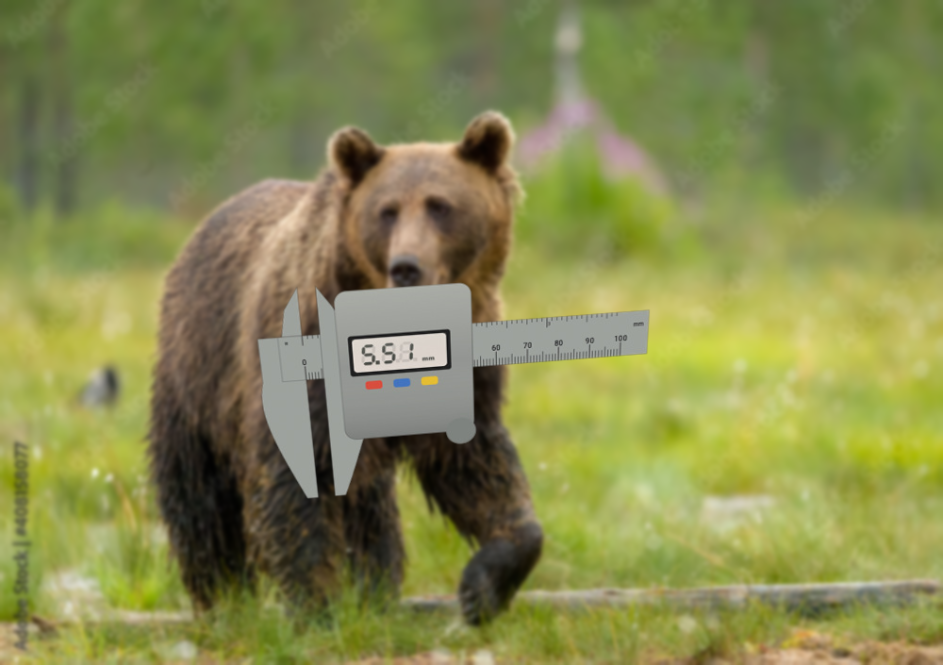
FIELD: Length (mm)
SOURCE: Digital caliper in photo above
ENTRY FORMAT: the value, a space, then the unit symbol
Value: 5.51 mm
